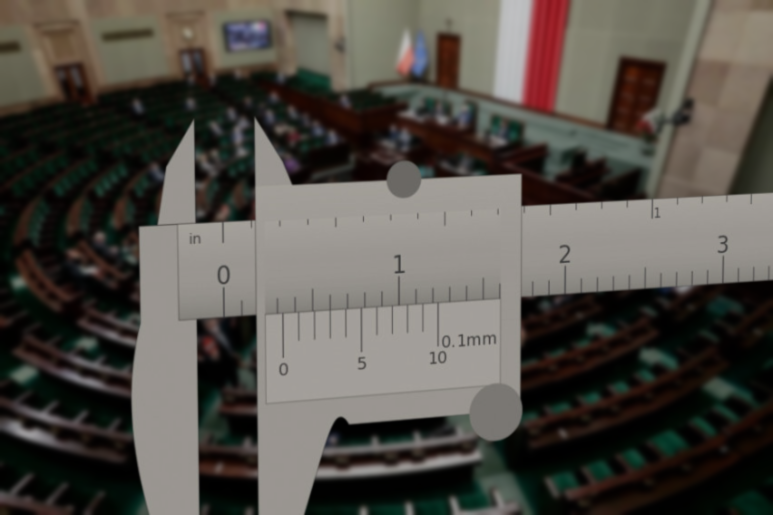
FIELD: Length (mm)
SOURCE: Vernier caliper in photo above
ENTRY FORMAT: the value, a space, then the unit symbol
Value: 3.3 mm
